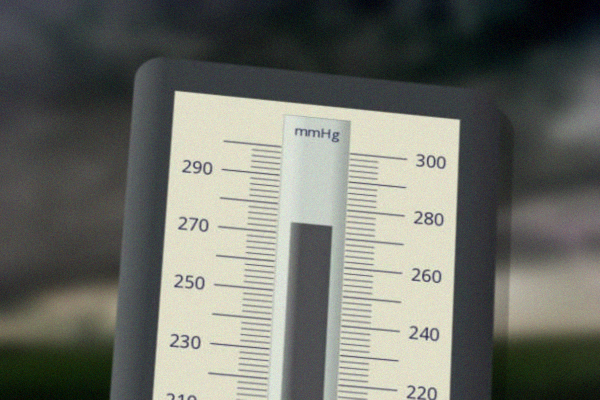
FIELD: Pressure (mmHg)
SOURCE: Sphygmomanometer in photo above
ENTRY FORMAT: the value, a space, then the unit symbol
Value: 274 mmHg
